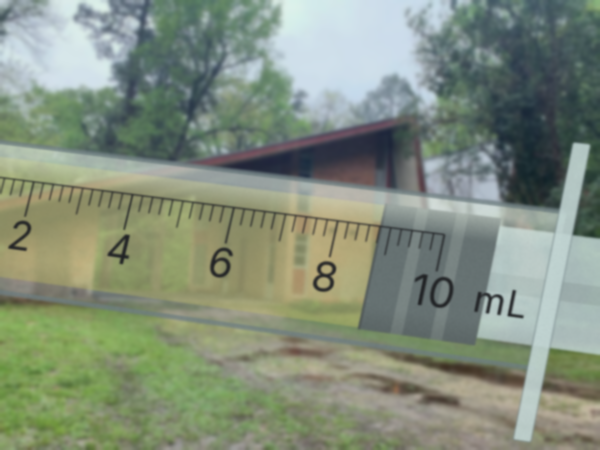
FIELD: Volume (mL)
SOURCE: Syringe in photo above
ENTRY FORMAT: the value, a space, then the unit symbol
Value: 8.8 mL
